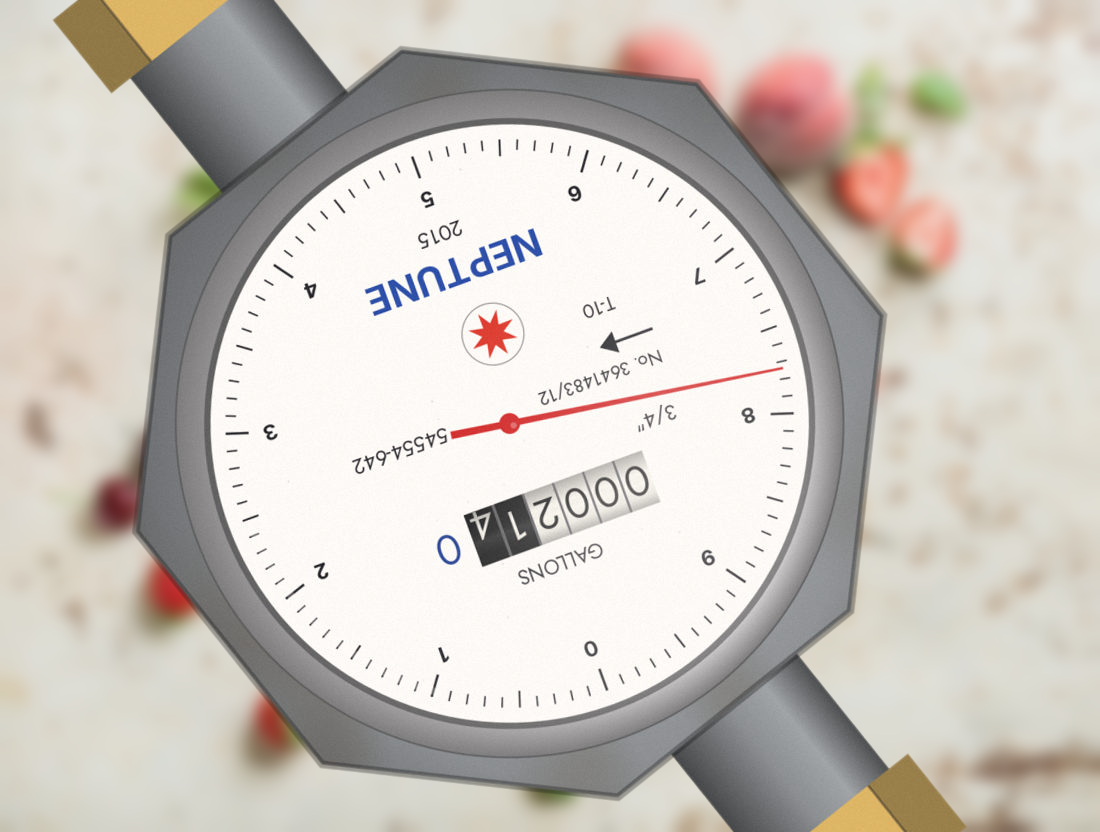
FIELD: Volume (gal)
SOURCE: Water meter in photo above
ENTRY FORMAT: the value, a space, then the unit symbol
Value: 2137.7 gal
